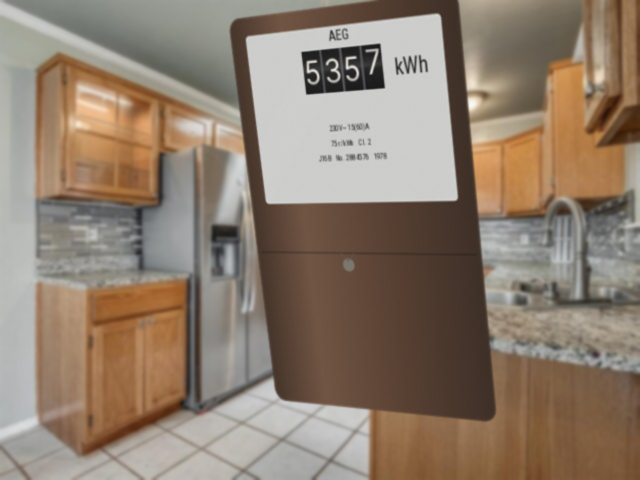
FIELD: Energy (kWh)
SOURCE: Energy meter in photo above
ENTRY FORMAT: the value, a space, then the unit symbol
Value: 5357 kWh
